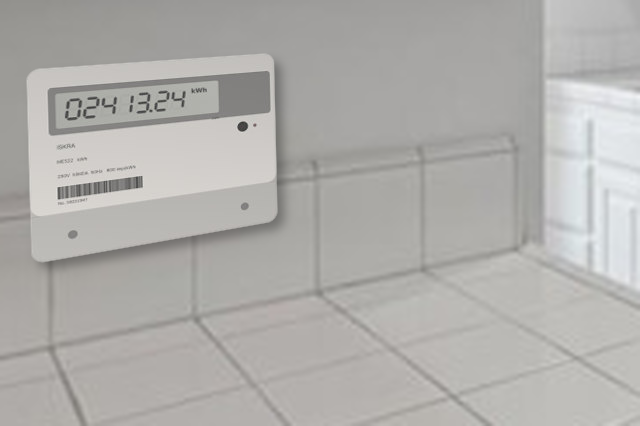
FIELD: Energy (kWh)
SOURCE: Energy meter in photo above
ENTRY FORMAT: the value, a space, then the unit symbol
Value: 2413.24 kWh
